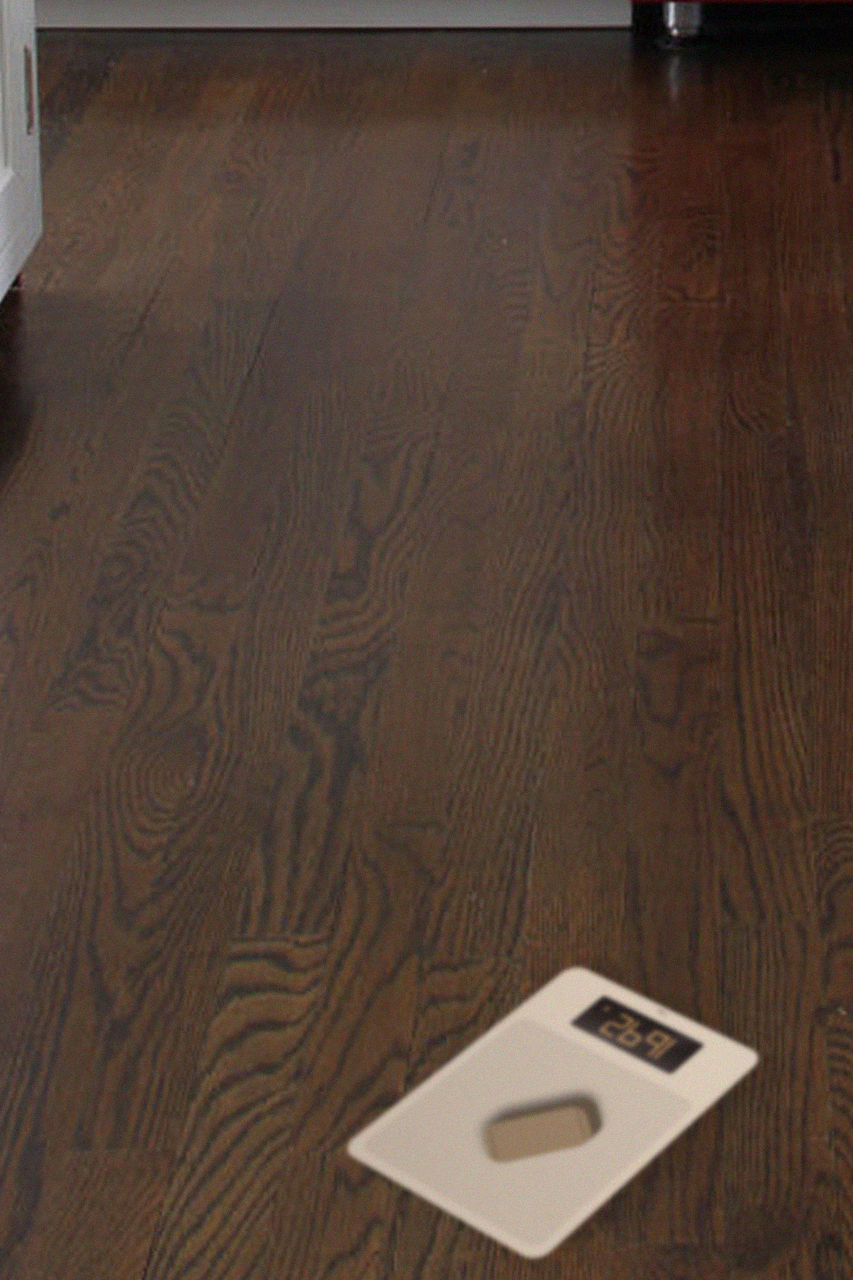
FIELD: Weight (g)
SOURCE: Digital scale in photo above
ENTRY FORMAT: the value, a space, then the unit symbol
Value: 1692 g
